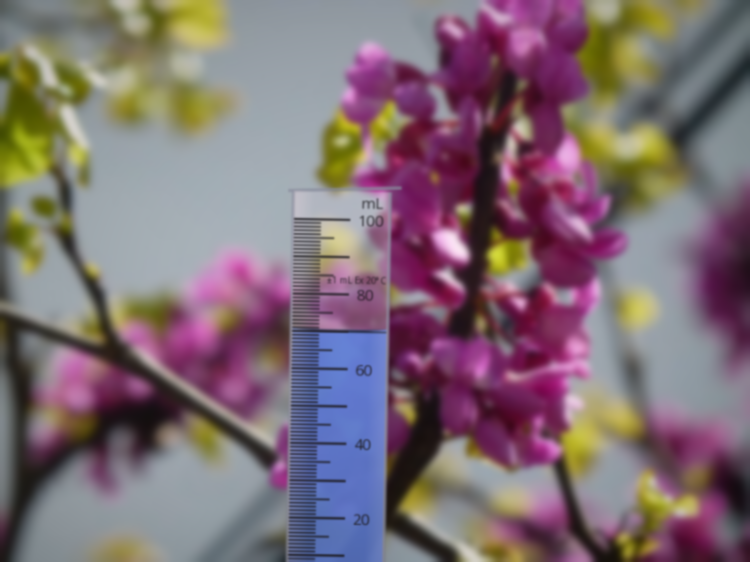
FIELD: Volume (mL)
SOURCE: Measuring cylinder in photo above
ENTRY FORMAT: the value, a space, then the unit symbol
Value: 70 mL
